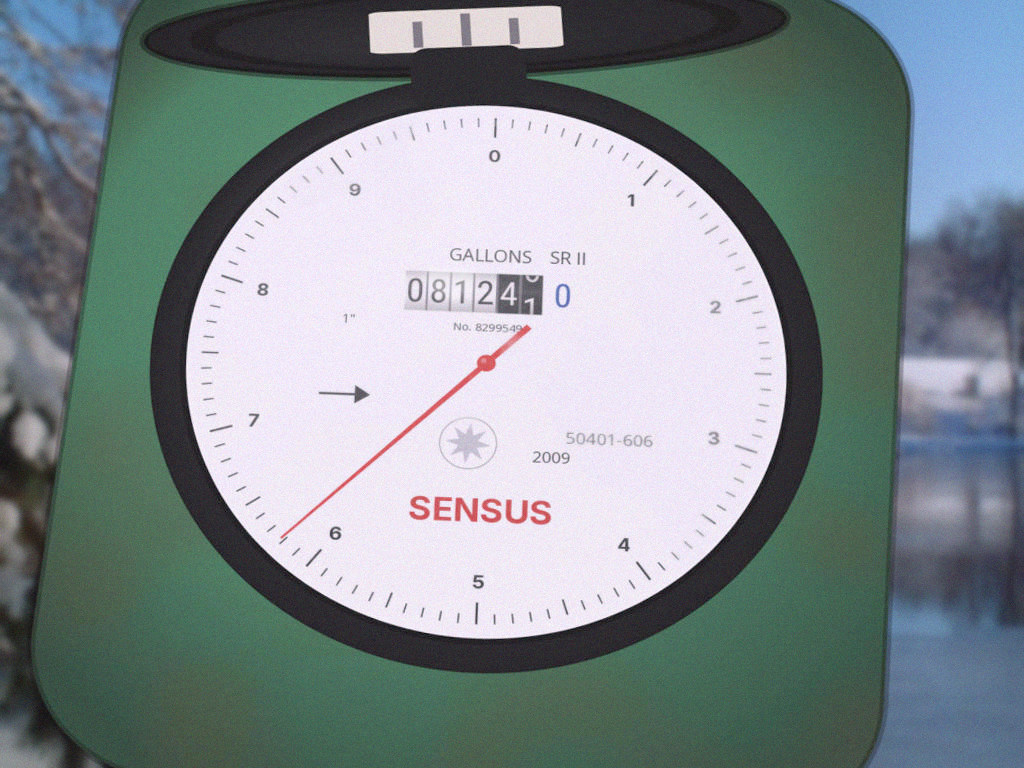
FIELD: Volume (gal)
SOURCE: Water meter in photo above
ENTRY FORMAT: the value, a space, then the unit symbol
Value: 812406.2 gal
